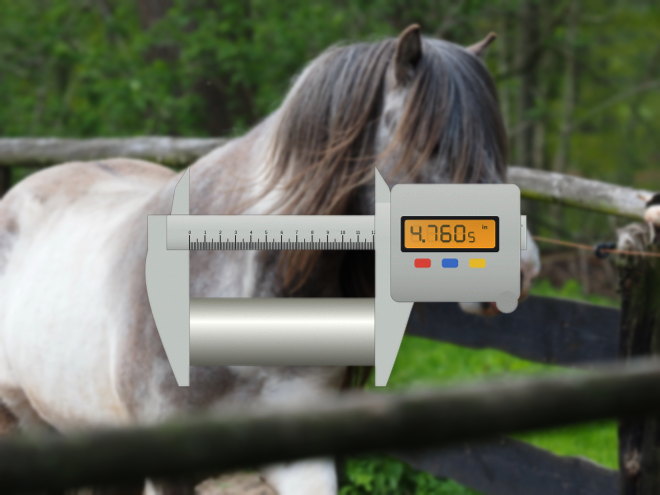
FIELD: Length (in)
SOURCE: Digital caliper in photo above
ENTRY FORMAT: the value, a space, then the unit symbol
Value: 4.7605 in
